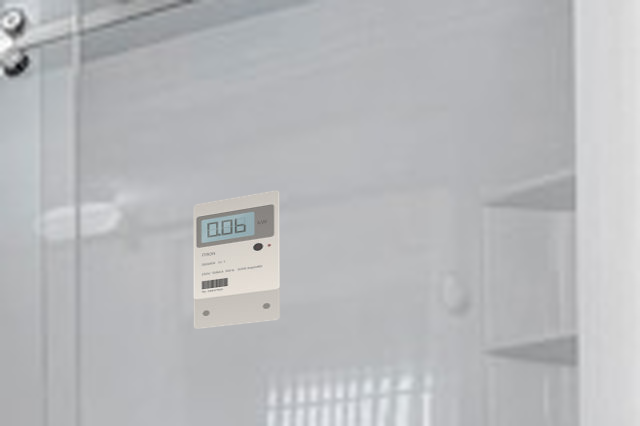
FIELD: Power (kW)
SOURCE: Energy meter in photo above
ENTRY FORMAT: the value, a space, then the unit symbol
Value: 0.06 kW
